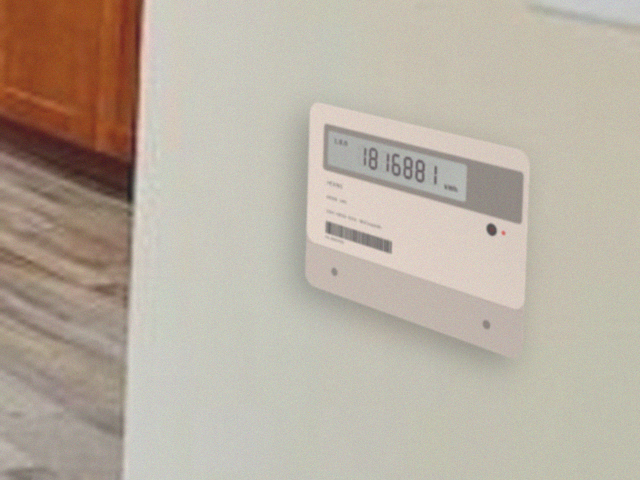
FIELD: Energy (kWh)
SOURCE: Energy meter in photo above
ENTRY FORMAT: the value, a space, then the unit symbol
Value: 1816881 kWh
